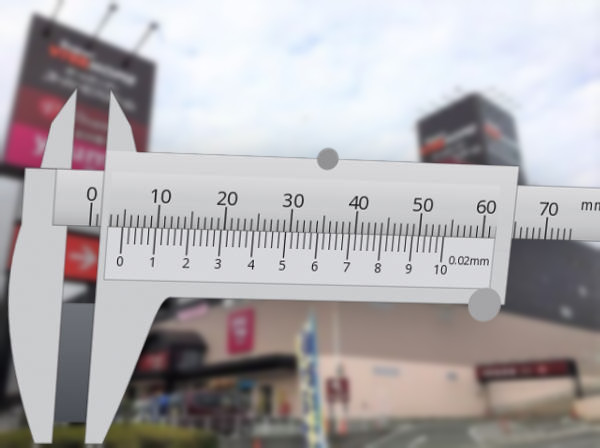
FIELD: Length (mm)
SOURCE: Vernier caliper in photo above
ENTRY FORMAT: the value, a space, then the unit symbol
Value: 4.8 mm
